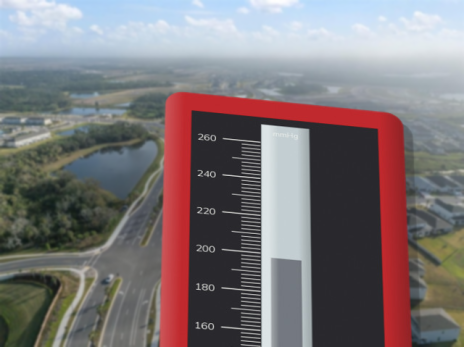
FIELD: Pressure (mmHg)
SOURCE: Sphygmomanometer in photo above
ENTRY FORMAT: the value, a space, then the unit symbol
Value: 198 mmHg
